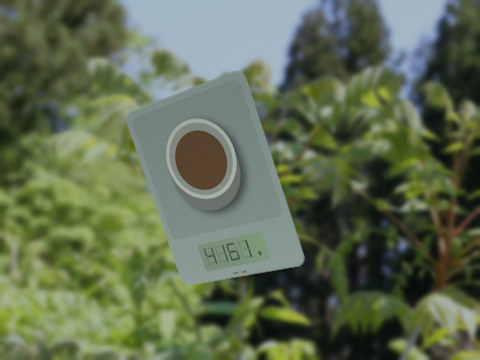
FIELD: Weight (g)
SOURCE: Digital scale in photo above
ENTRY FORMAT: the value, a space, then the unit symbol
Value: 4161 g
